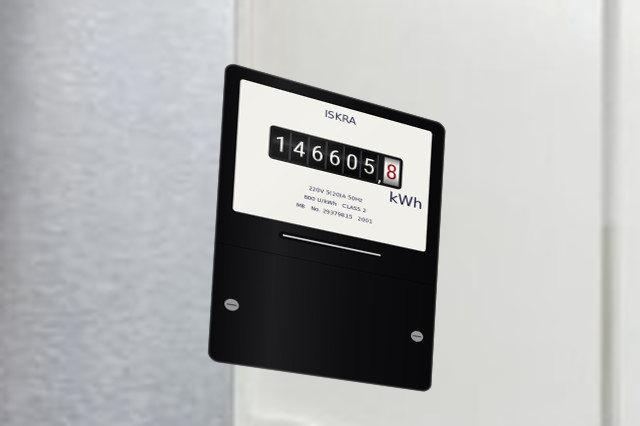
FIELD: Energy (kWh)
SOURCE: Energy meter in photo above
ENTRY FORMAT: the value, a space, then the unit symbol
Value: 146605.8 kWh
